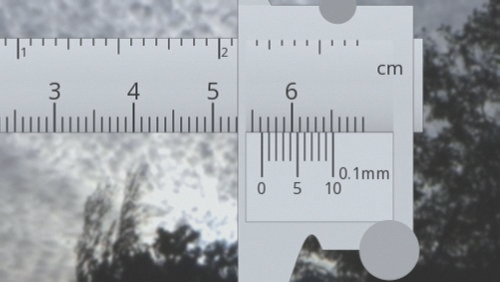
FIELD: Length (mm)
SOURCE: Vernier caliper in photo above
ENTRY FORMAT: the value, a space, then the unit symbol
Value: 56.2 mm
